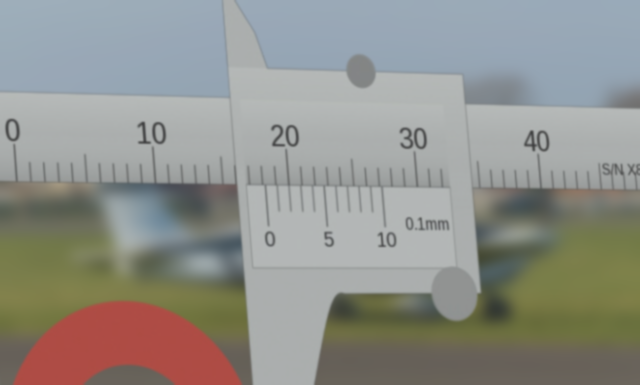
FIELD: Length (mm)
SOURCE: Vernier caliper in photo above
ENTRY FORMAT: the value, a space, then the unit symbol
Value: 18.2 mm
